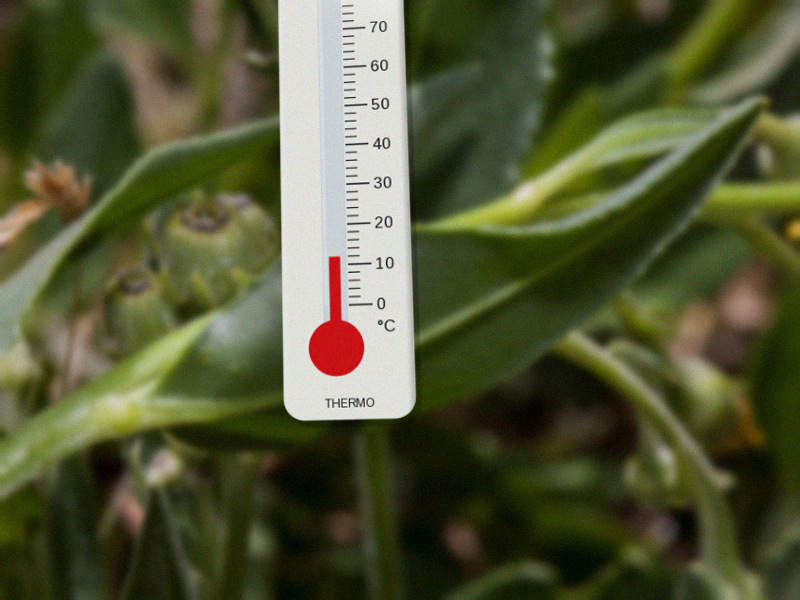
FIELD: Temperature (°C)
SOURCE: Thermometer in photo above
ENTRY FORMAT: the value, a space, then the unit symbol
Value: 12 °C
